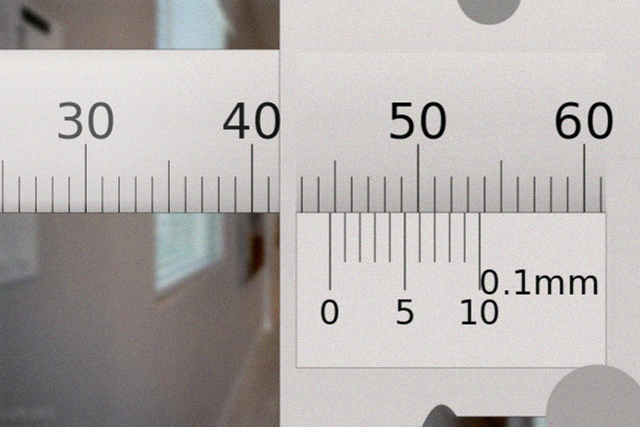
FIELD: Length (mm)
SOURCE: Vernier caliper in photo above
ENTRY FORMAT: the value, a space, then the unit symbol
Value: 44.7 mm
